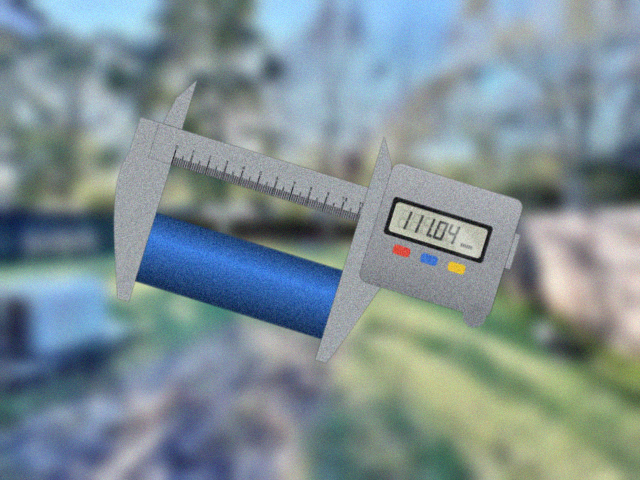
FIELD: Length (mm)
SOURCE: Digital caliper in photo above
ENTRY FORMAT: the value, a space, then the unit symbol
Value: 111.04 mm
